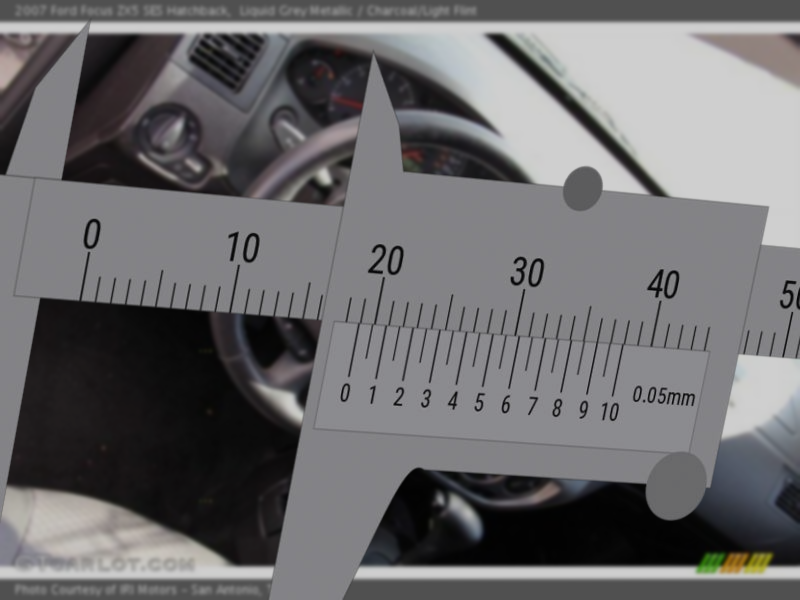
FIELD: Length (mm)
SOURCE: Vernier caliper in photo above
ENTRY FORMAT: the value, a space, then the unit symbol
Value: 18.9 mm
